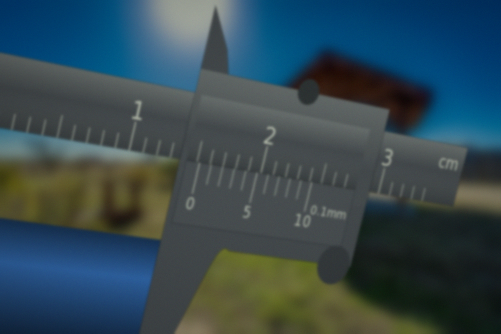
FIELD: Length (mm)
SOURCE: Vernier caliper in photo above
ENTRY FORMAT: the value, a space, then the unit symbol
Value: 15.2 mm
